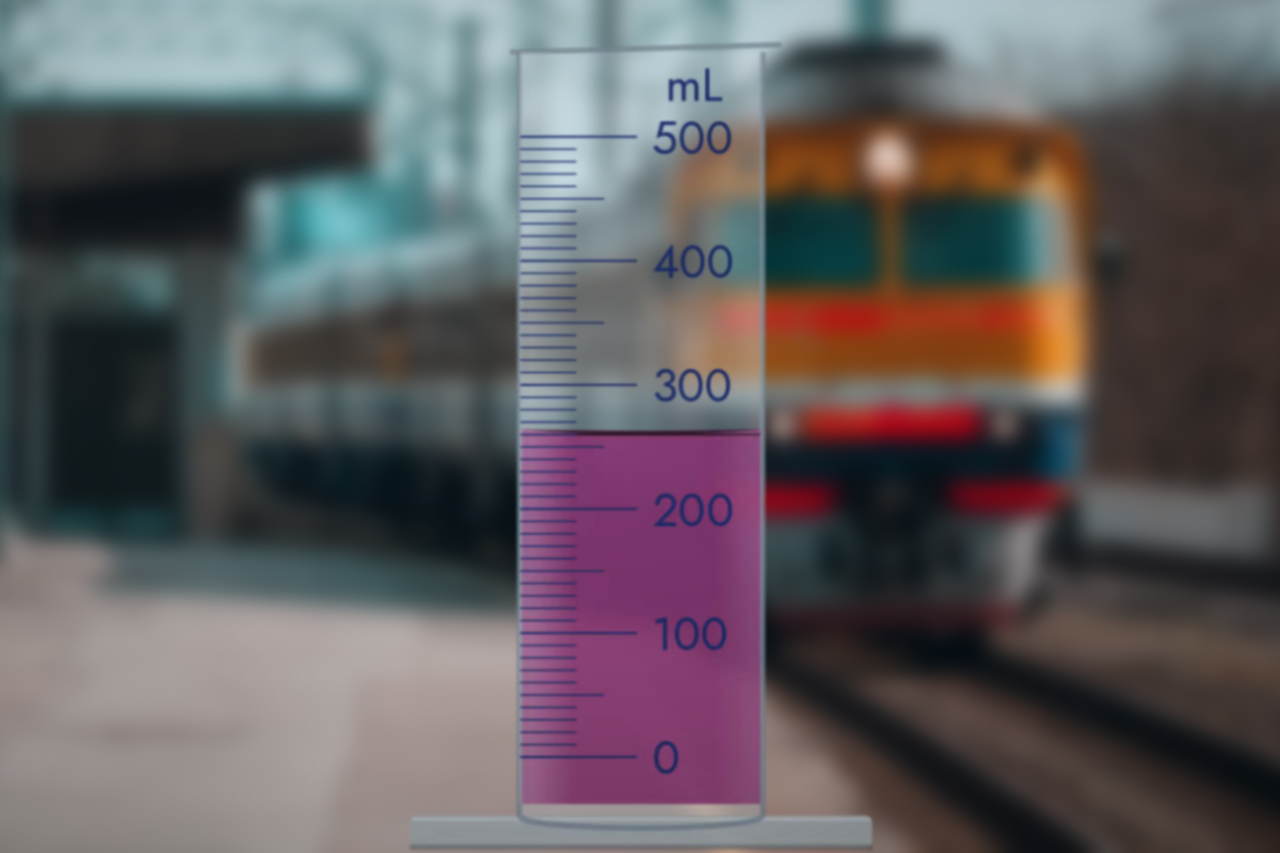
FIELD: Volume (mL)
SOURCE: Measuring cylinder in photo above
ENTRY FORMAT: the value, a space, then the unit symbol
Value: 260 mL
